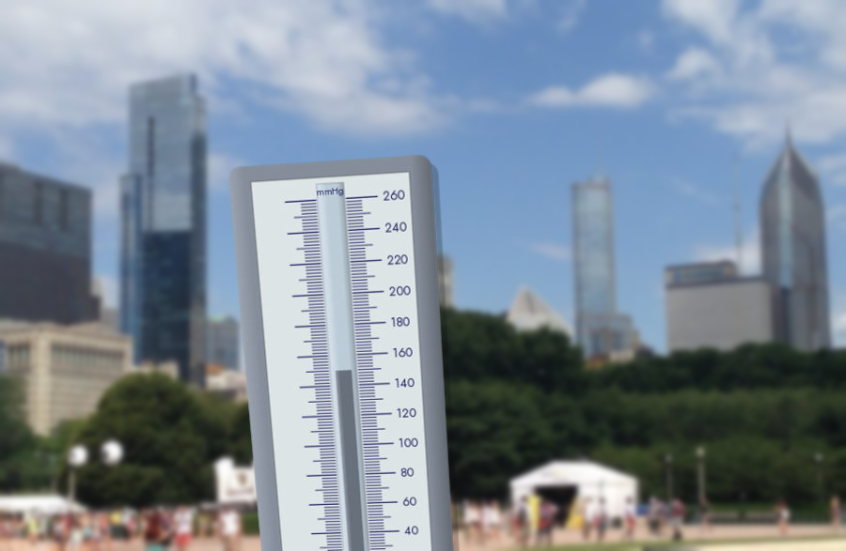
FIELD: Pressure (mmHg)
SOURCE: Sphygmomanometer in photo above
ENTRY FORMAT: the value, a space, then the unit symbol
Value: 150 mmHg
